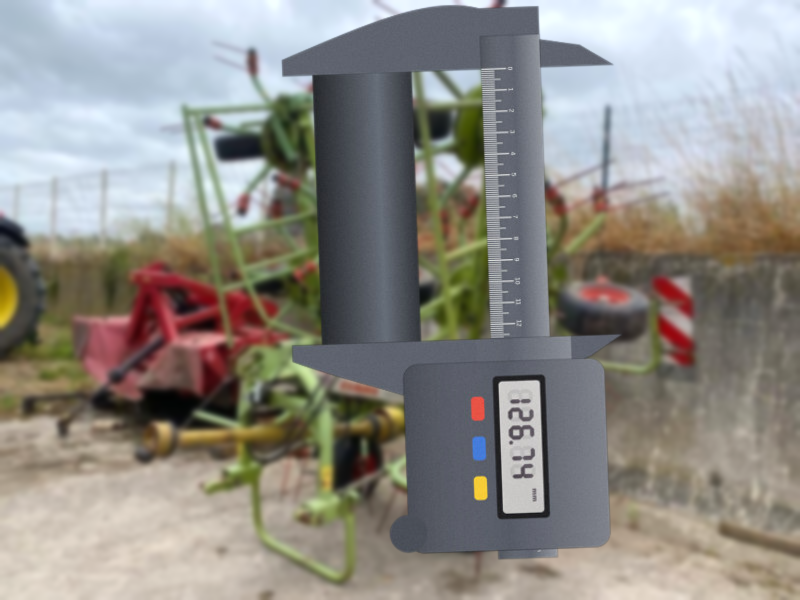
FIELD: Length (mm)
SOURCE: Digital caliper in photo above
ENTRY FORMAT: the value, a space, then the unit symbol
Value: 126.74 mm
